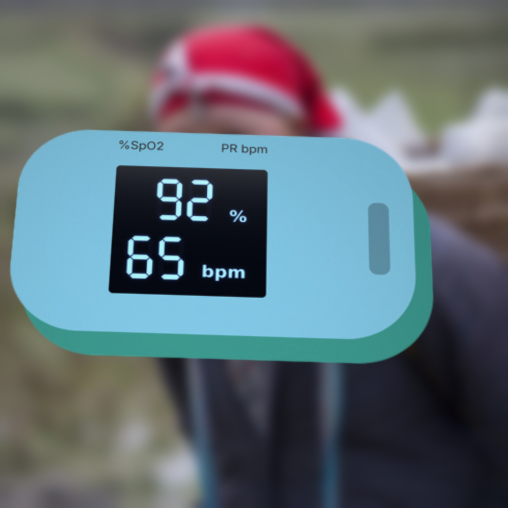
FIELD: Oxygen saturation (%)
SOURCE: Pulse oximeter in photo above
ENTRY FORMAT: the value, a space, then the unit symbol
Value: 92 %
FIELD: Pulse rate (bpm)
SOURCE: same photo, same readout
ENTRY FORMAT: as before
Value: 65 bpm
